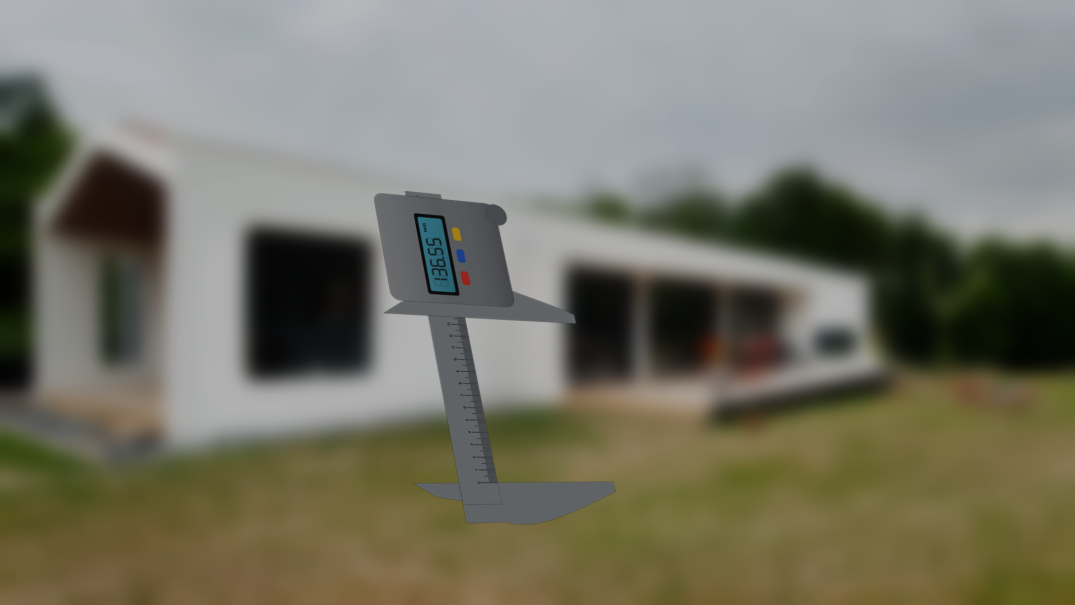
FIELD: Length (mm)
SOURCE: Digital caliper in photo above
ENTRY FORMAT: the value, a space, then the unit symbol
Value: 136.55 mm
